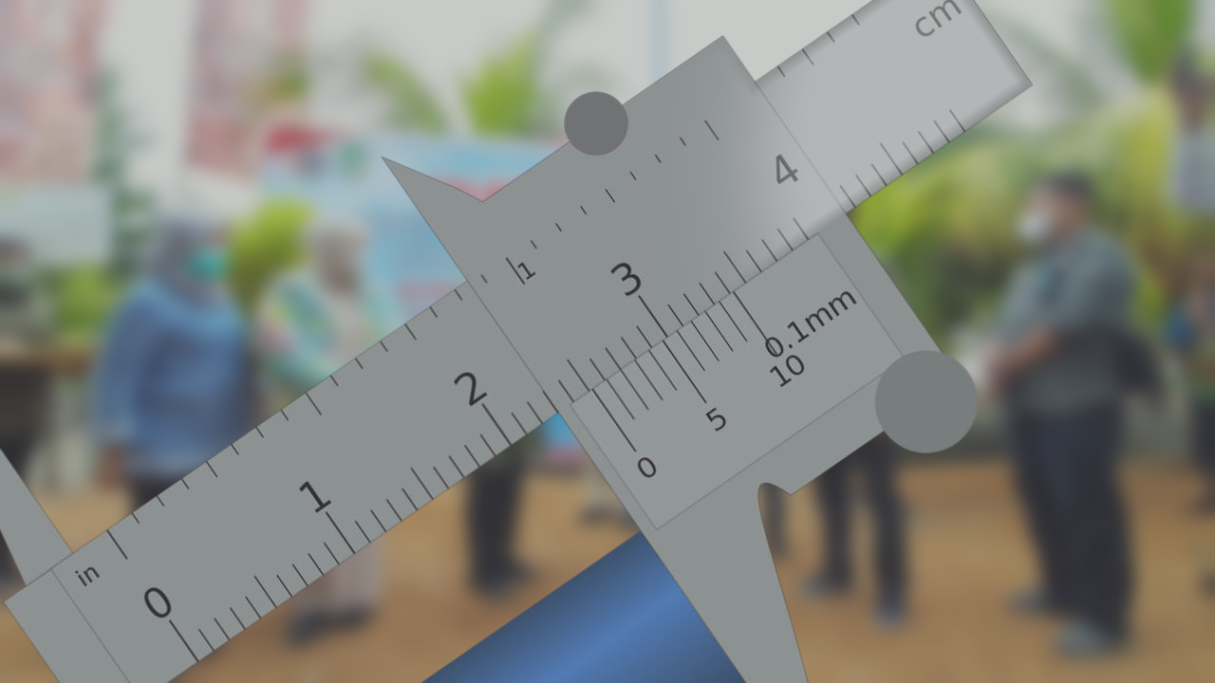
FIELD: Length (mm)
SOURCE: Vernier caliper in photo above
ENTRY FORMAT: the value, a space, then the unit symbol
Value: 25.2 mm
